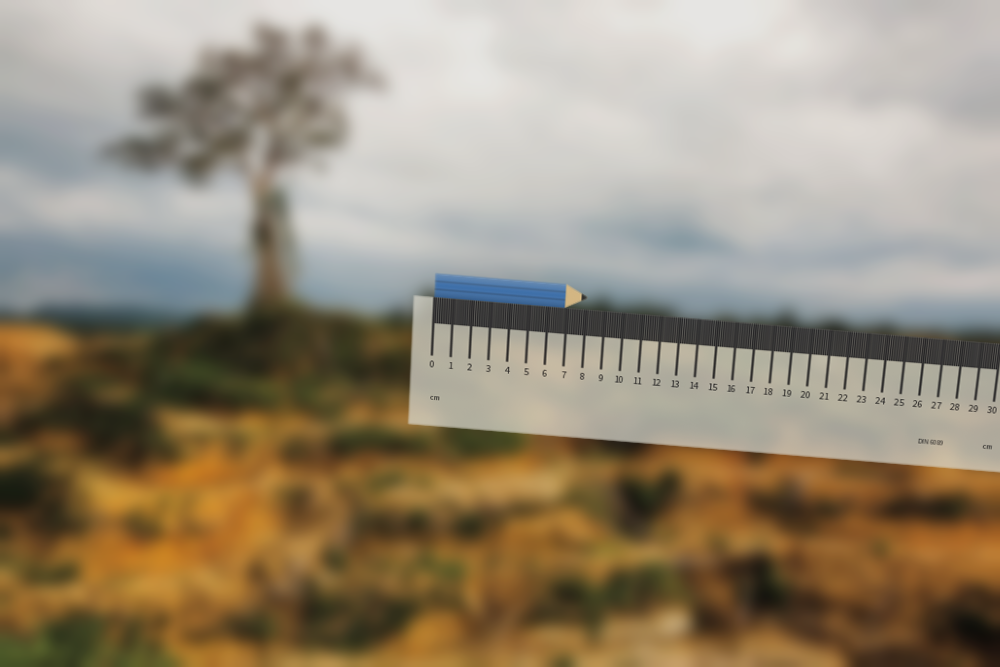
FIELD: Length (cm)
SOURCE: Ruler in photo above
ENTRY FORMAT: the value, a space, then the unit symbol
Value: 8 cm
